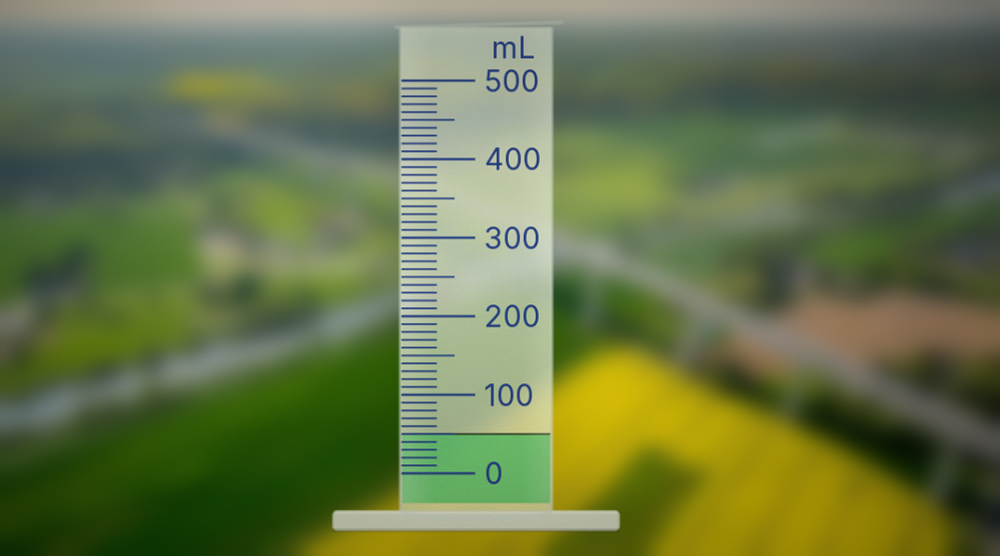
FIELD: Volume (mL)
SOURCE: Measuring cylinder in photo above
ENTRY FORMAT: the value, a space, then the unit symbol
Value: 50 mL
